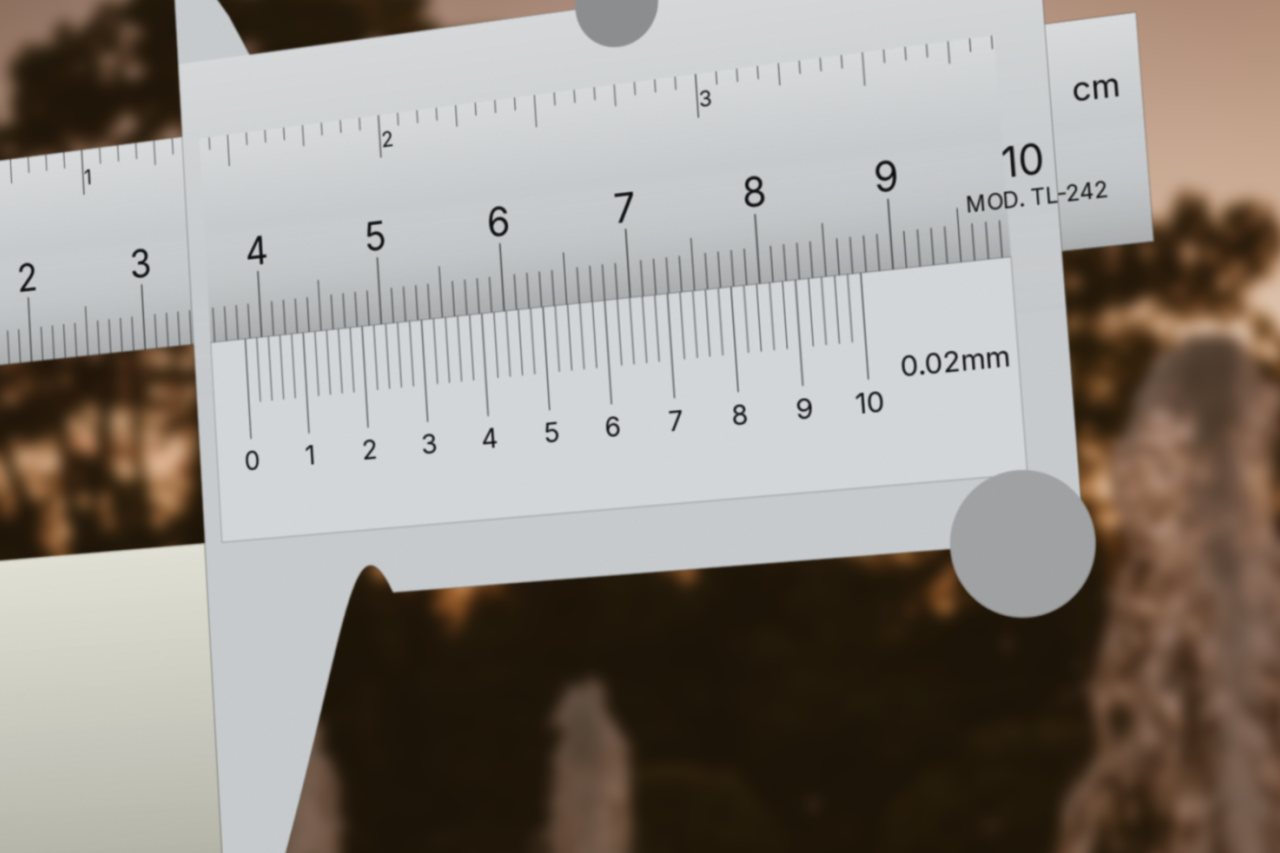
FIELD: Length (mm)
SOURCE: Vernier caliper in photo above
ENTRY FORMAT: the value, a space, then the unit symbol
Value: 38.6 mm
